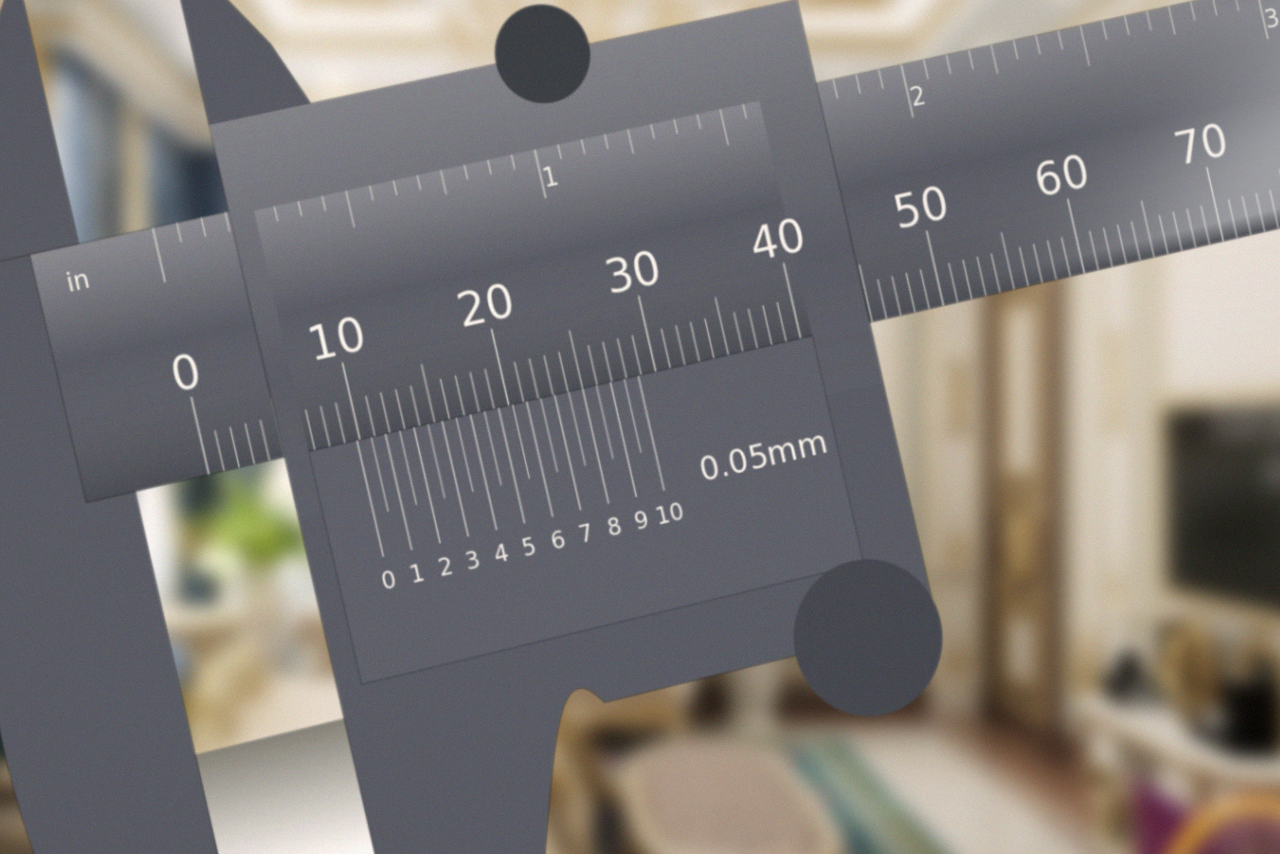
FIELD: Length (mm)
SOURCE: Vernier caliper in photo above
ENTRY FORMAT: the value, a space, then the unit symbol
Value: 9.8 mm
